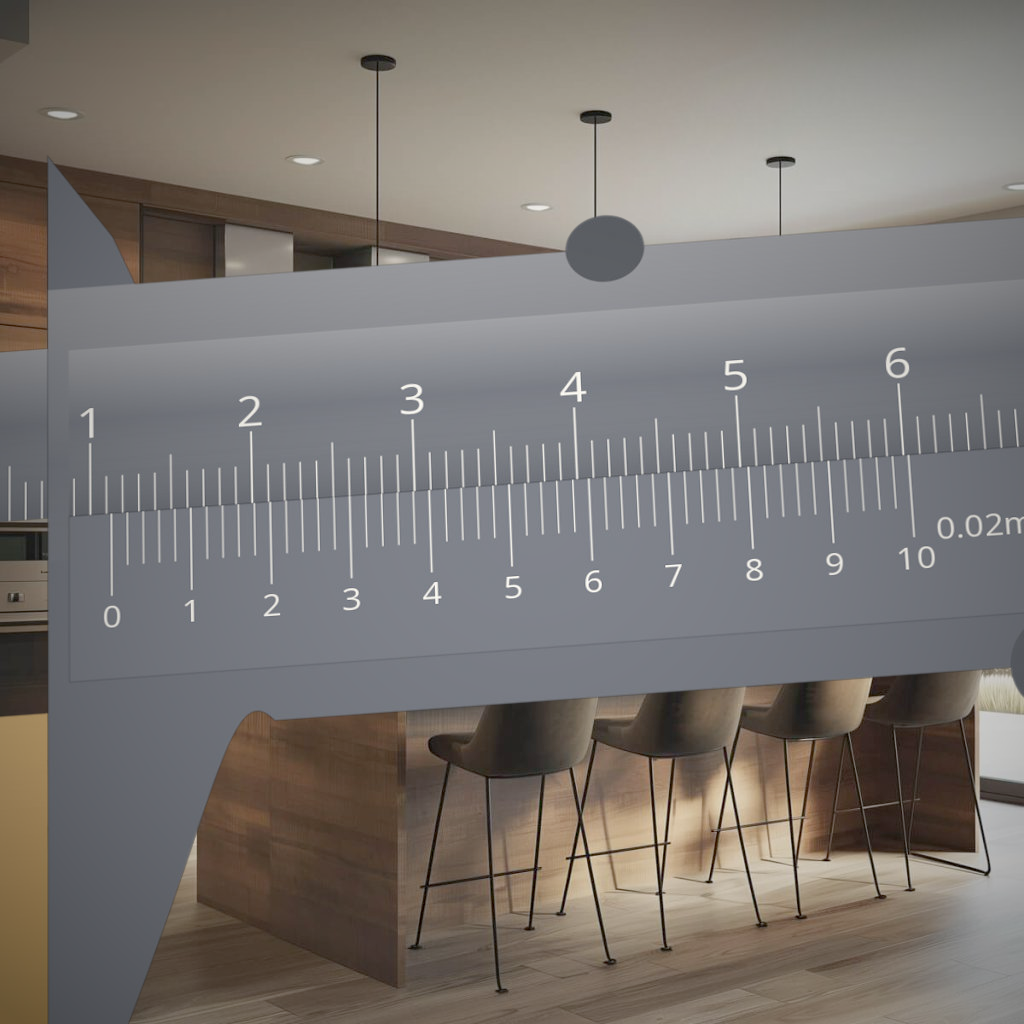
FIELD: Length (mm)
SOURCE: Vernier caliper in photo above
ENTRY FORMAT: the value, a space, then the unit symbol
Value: 11.3 mm
